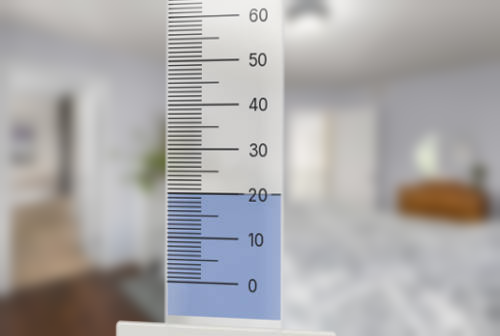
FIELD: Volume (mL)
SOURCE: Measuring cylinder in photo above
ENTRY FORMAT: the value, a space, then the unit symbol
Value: 20 mL
